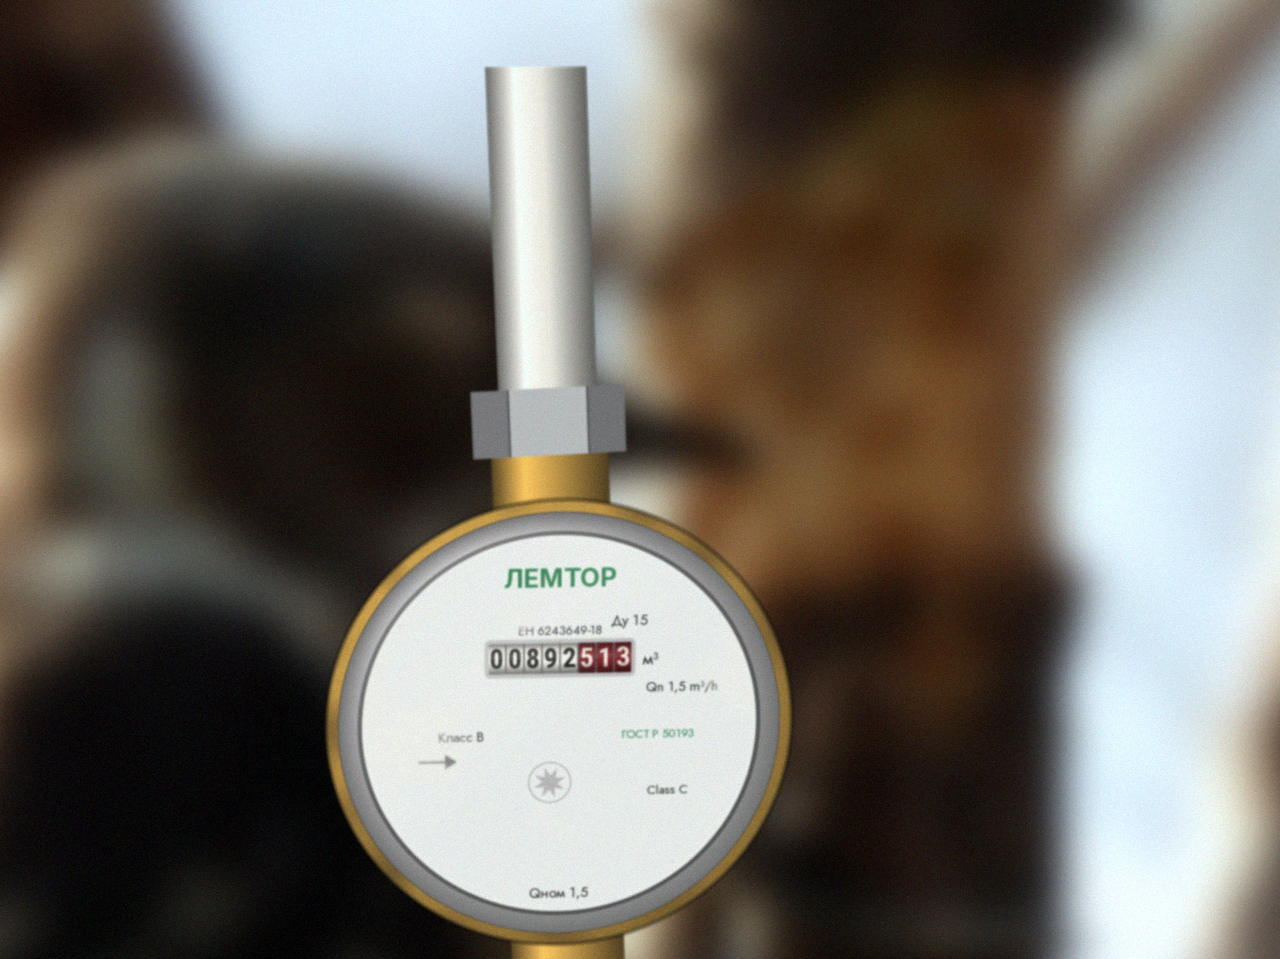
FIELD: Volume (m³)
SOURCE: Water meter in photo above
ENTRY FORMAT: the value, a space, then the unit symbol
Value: 892.513 m³
